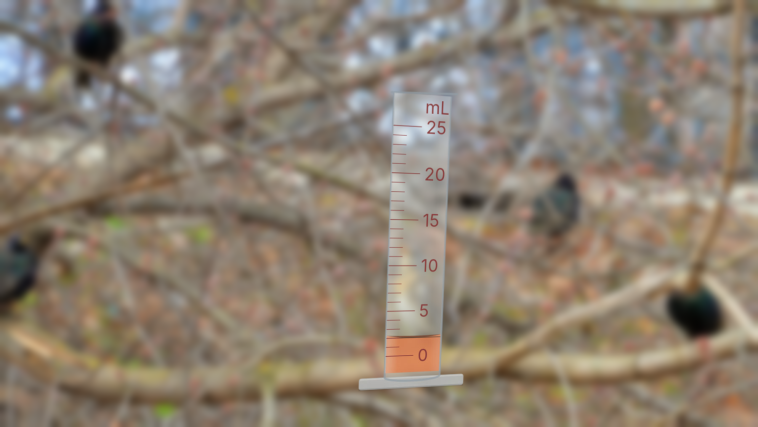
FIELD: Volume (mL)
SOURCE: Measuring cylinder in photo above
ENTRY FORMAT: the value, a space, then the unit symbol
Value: 2 mL
